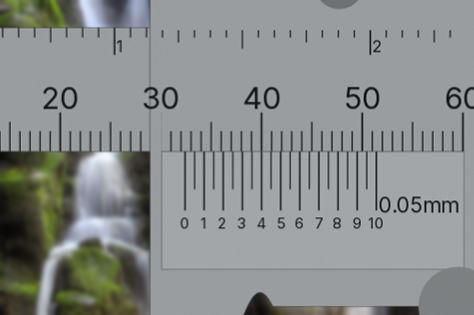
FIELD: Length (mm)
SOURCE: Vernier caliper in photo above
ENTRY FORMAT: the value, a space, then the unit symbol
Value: 32.4 mm
